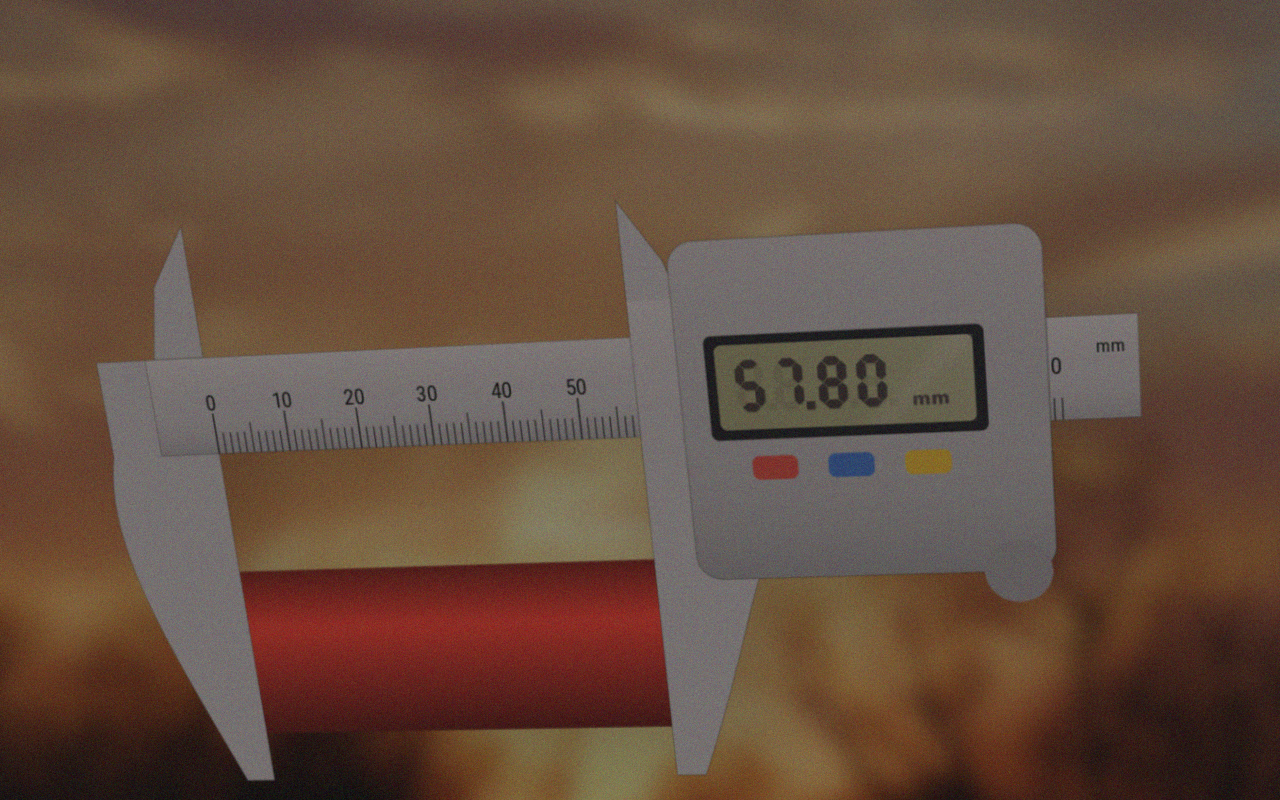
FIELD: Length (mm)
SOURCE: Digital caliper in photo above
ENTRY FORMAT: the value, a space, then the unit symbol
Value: 57.80 mm
